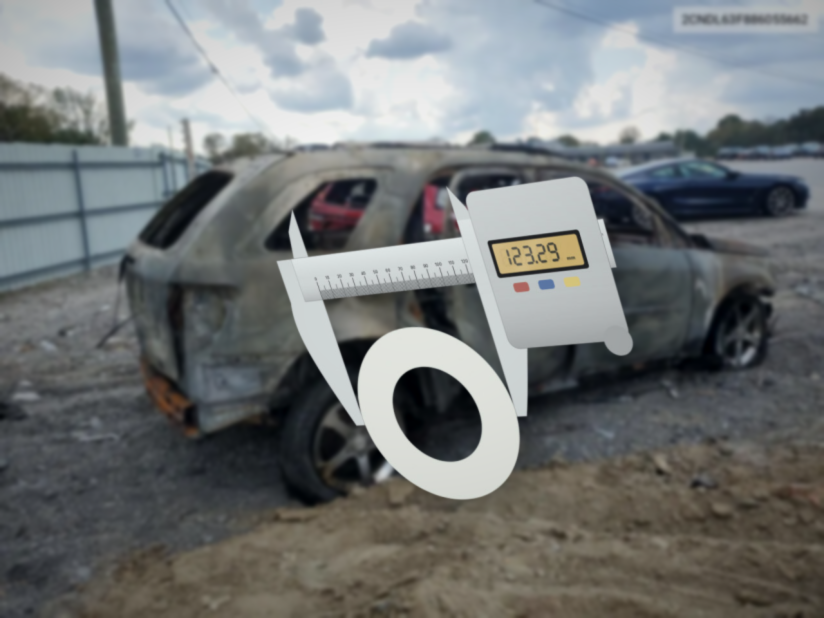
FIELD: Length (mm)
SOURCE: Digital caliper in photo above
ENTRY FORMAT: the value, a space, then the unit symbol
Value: 123.29 mm
